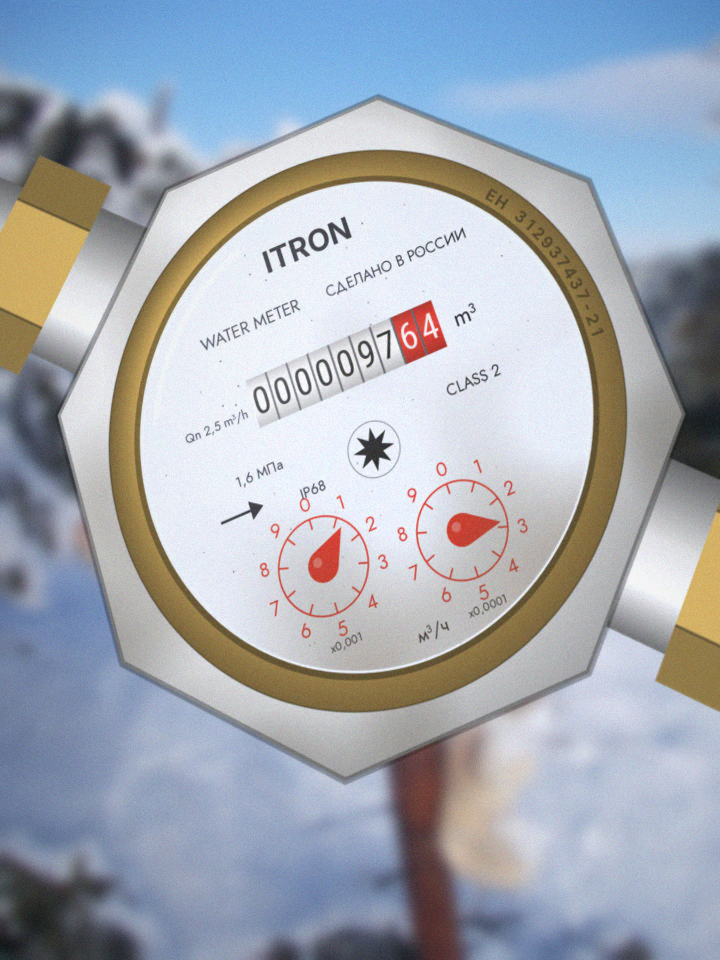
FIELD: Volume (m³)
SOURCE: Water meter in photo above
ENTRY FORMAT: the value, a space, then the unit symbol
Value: 97.6412 m³
